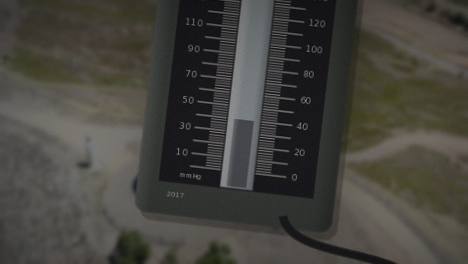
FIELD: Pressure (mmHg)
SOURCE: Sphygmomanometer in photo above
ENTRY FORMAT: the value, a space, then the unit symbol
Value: 40 mmHg
